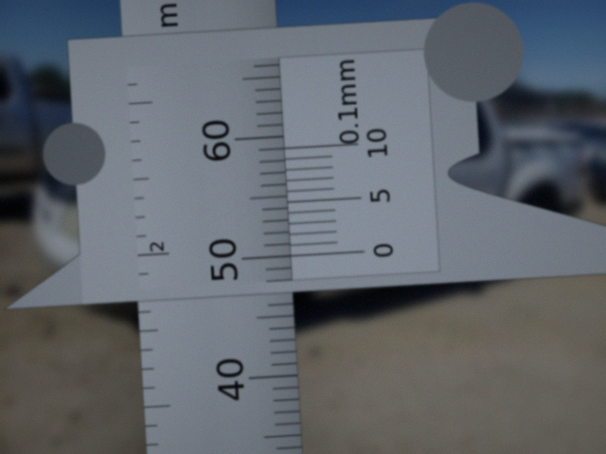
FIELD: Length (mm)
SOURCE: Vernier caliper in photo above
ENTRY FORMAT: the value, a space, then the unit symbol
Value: 50.0 mm
